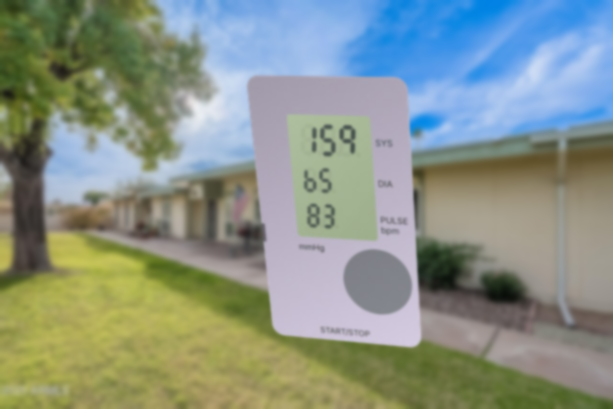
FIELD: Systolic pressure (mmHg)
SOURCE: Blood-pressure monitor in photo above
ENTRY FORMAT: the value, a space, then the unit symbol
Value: 159 mmHg
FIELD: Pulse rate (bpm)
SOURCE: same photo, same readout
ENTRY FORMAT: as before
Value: 83 bpm
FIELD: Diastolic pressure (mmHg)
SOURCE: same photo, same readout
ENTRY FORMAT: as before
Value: 65 mmHg
